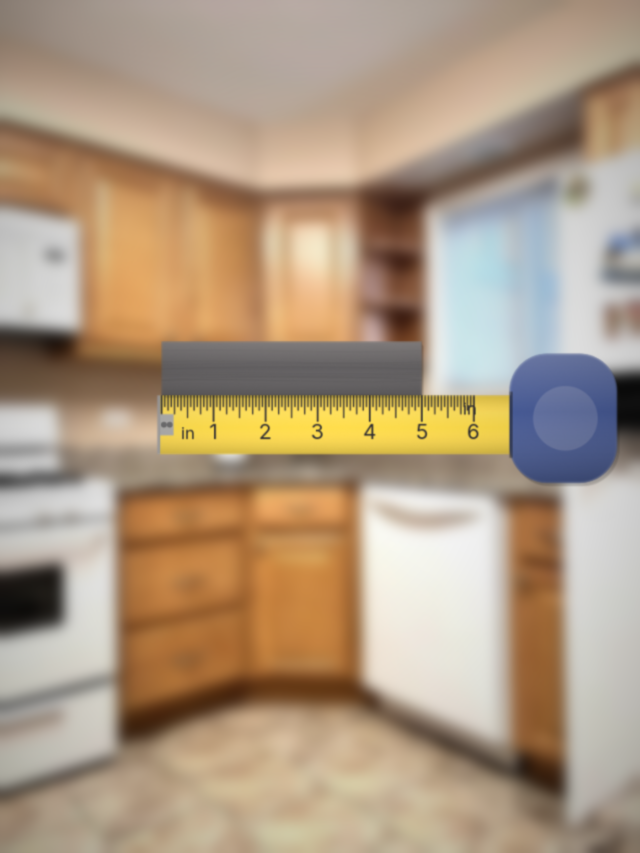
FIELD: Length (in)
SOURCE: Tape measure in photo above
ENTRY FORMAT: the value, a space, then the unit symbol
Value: 5 in
